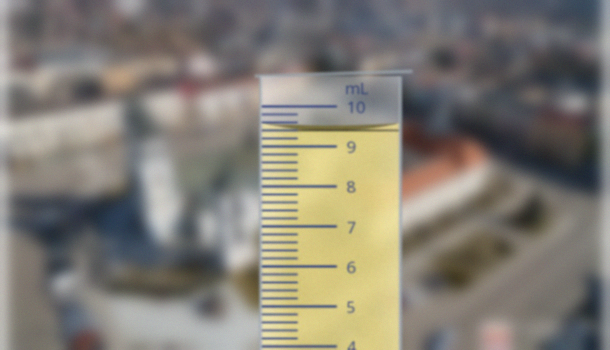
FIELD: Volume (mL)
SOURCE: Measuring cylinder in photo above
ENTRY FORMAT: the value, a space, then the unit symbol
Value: 9.4 mL
